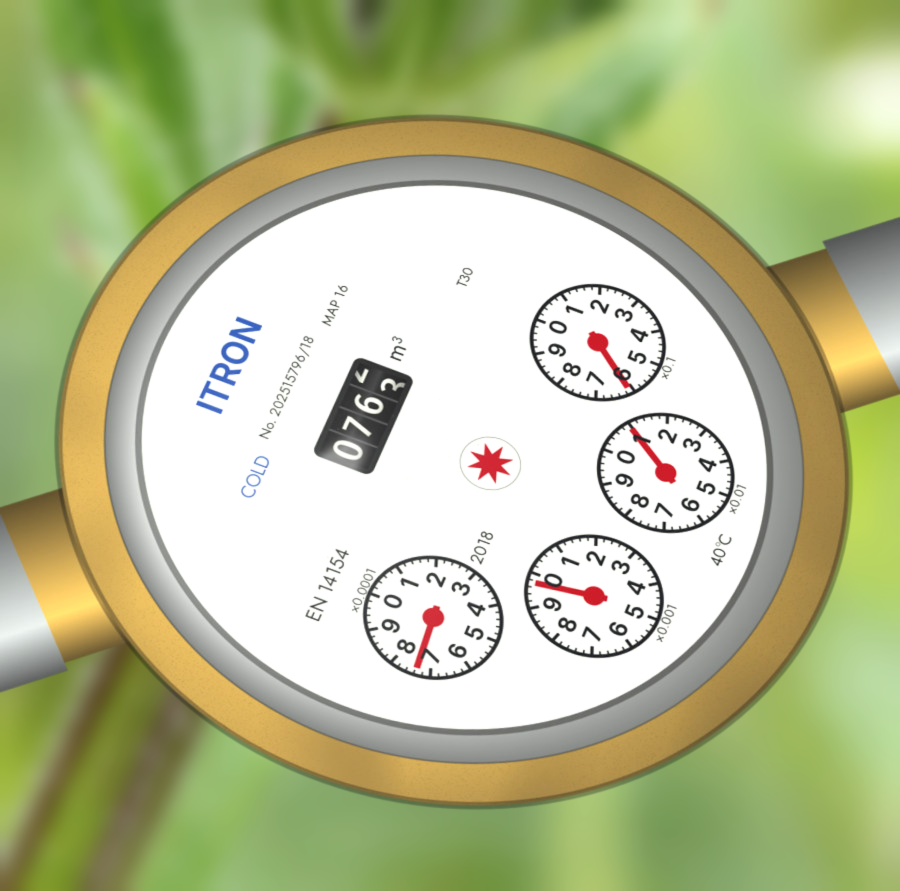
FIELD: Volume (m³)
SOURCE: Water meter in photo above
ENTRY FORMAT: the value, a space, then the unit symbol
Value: 762.6097 m³
